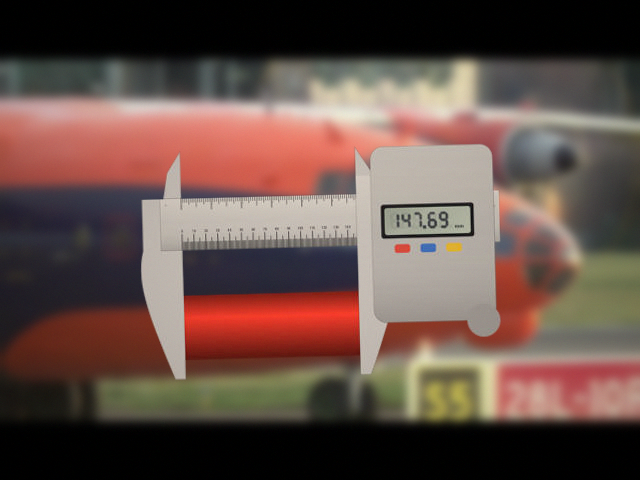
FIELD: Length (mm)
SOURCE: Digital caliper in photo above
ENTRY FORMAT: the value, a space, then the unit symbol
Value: 147.69 mm
